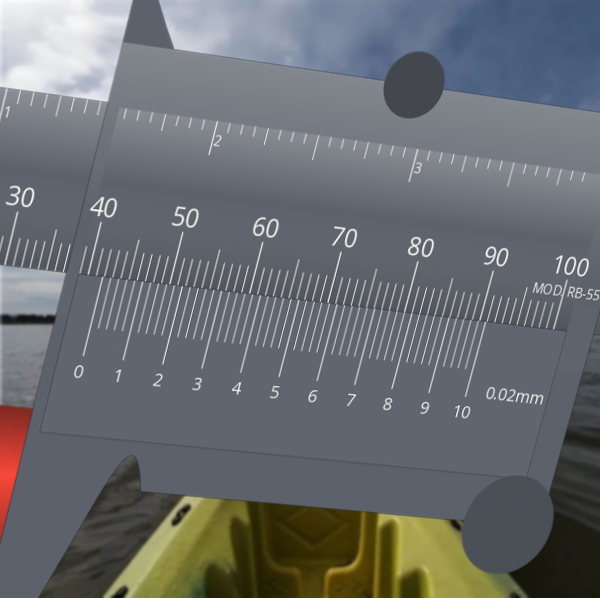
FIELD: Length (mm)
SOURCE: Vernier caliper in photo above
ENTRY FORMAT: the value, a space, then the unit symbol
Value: 41.8 mm
